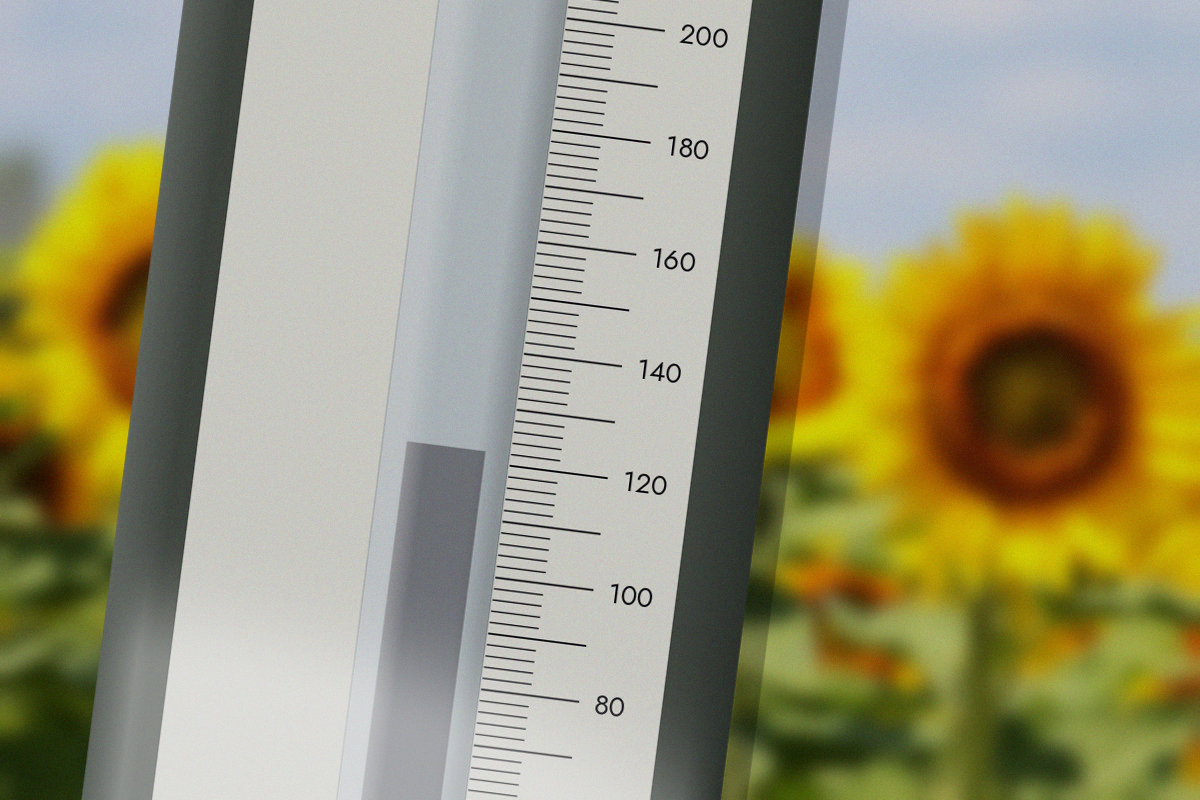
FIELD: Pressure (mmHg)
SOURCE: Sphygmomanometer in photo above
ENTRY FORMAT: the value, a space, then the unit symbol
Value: 122 mmHg
